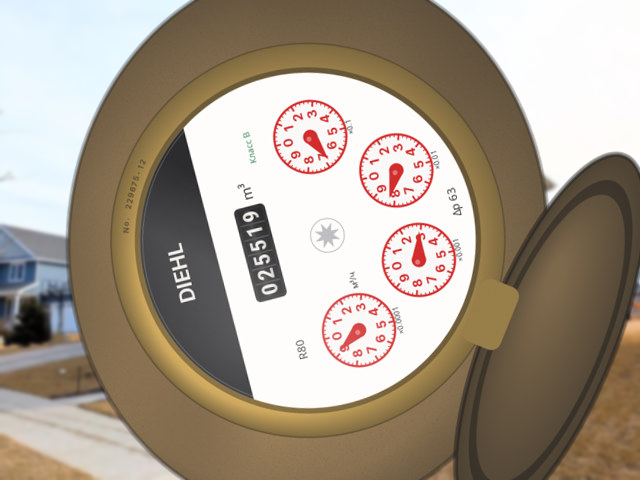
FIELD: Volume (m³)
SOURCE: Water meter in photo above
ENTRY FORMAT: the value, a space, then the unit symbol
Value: 25519.6829 m³
